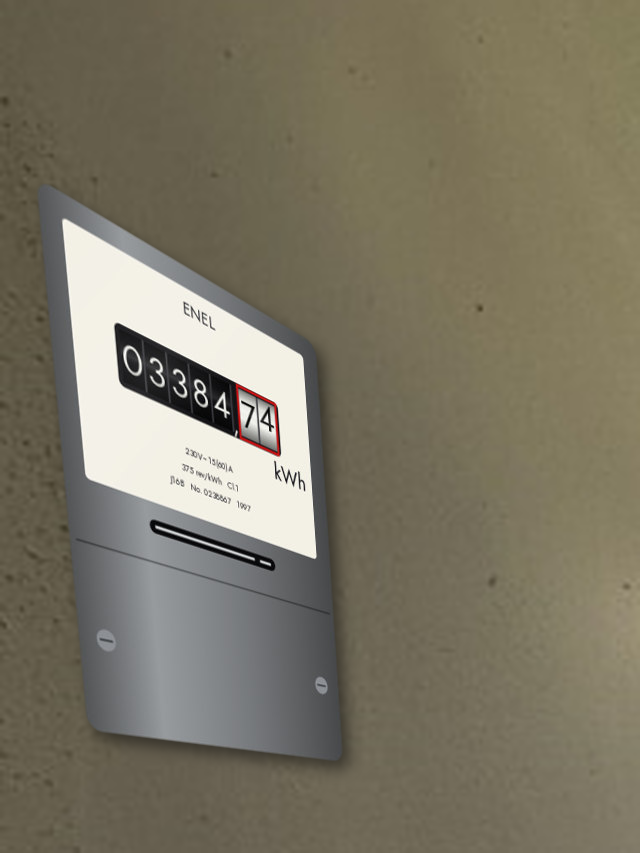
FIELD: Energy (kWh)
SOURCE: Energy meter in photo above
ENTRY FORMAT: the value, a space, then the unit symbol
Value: 3384.74 kWh
